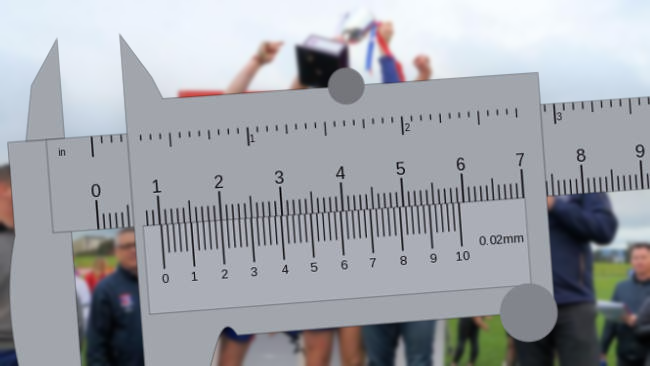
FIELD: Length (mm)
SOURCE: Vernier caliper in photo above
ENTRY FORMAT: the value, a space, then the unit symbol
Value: 10.2 mm
